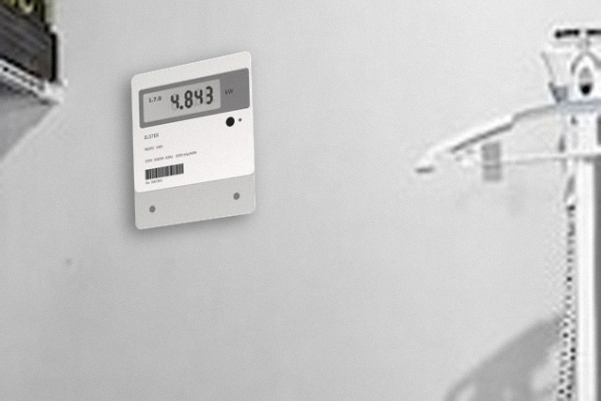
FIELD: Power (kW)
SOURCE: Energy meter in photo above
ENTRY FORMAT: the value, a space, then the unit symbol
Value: 4.843 kW
